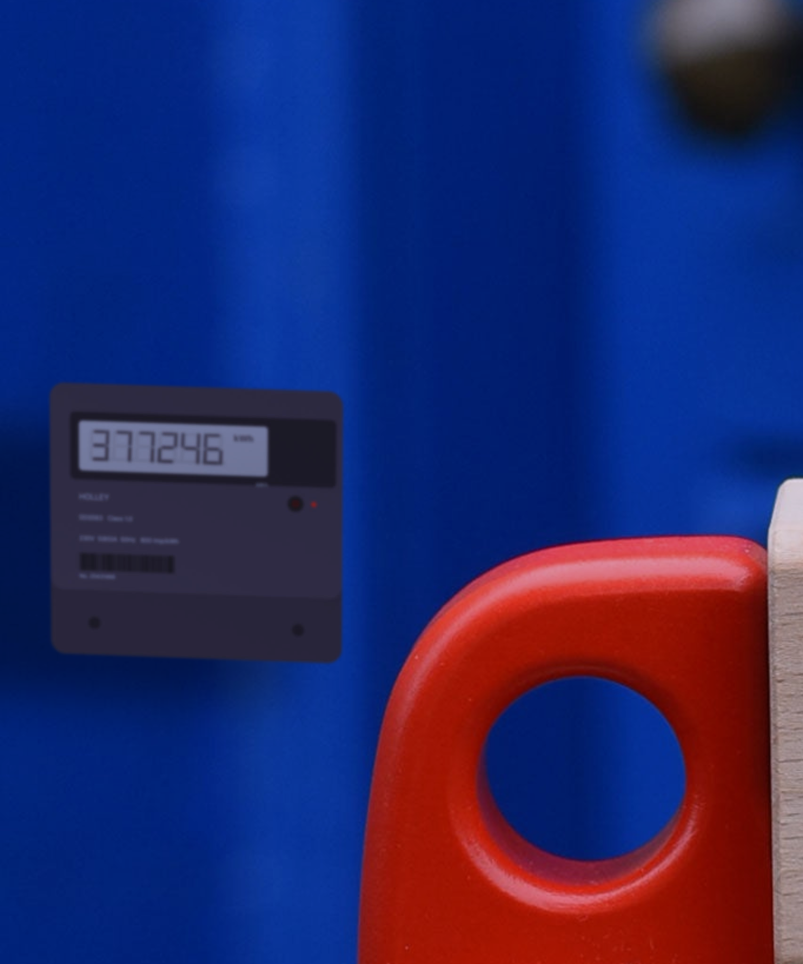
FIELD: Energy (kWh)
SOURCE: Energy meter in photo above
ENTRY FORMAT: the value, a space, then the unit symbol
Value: 377246 kWh
